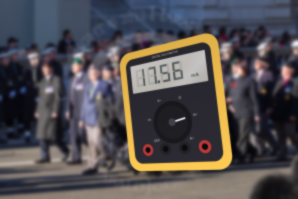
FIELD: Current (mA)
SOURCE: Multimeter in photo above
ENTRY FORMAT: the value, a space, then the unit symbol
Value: 17.56 mA
